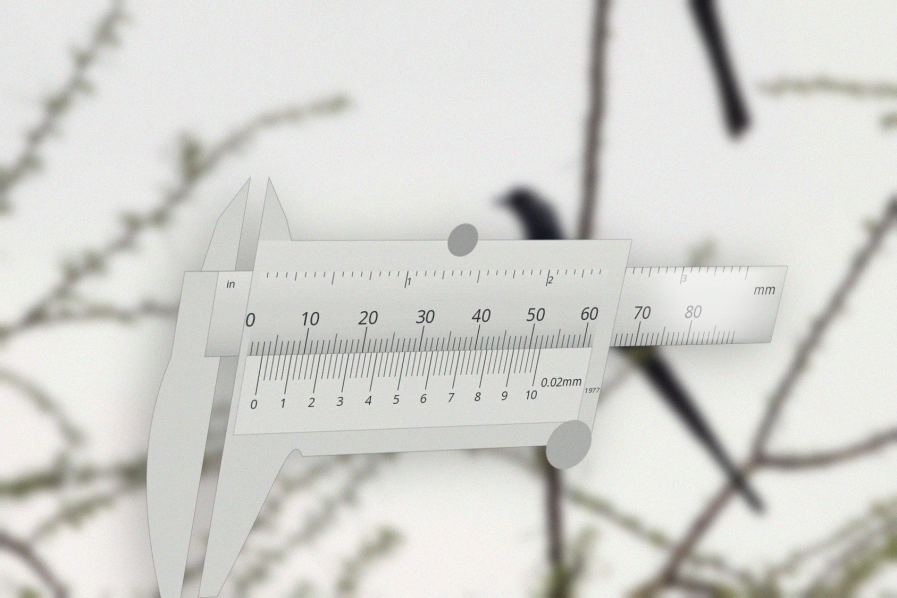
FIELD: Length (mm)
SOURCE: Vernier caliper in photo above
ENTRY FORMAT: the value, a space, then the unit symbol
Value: 3.0 mm
